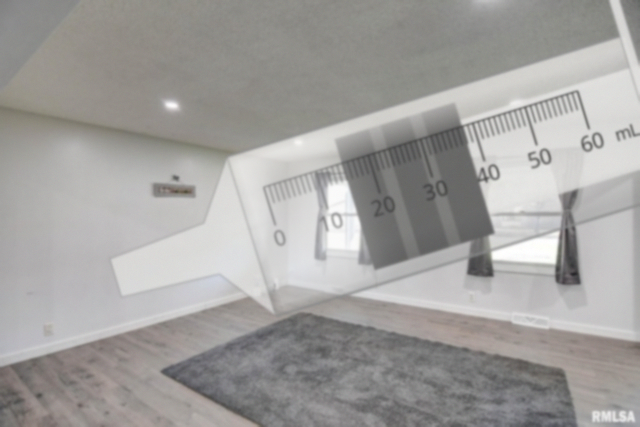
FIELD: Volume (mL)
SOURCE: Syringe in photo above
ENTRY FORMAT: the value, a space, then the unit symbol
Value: 15 mL
